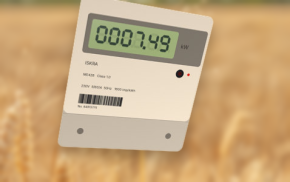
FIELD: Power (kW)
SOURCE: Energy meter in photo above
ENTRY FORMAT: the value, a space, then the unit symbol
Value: 7.49 kW
